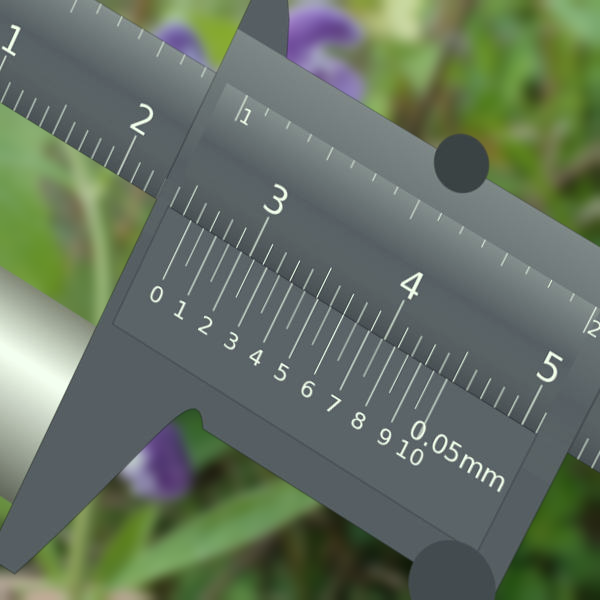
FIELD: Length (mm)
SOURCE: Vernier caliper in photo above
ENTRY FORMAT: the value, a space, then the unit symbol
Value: 25.6 mm
